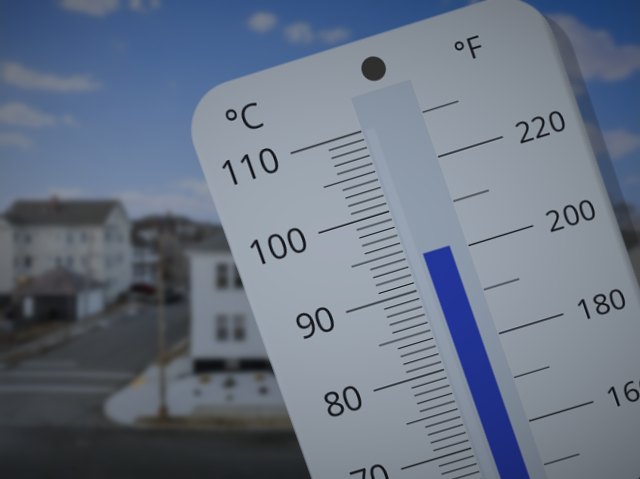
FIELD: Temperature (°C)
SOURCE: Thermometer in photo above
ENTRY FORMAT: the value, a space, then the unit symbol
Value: 94 °C
